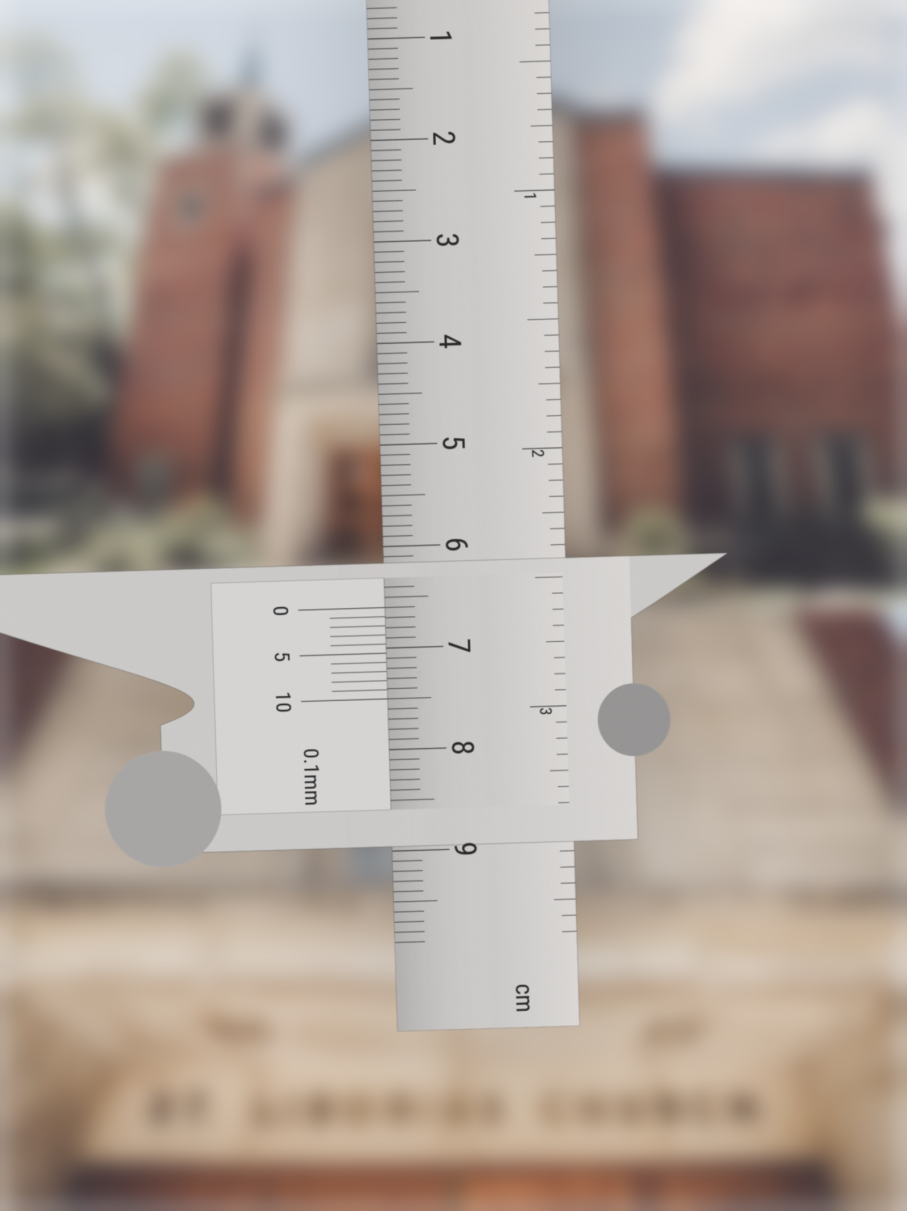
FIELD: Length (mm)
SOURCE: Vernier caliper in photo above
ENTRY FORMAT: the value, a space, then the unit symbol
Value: 66.0 mm
